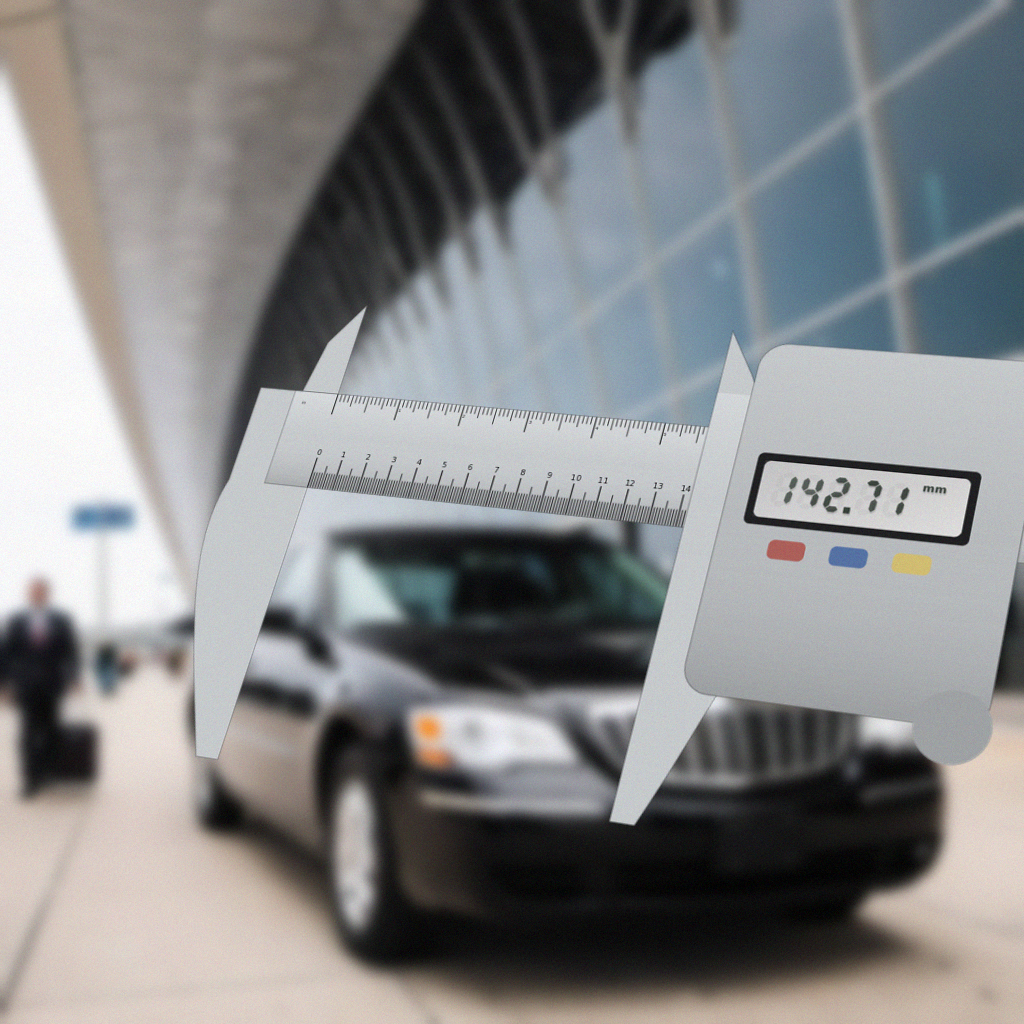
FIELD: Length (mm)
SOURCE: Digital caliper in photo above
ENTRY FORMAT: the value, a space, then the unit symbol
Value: 142.71 mm
